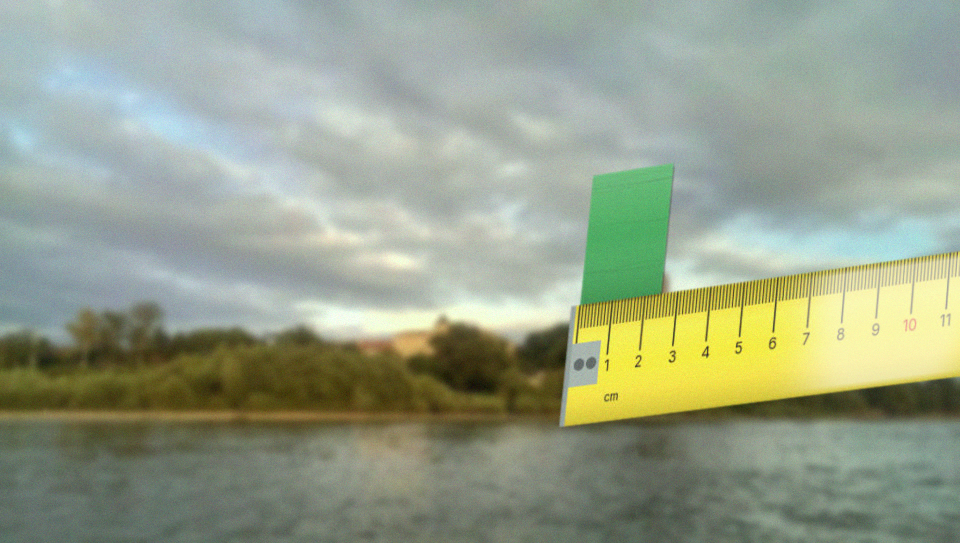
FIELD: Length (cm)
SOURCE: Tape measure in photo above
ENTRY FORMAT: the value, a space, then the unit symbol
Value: 2.5 cm
